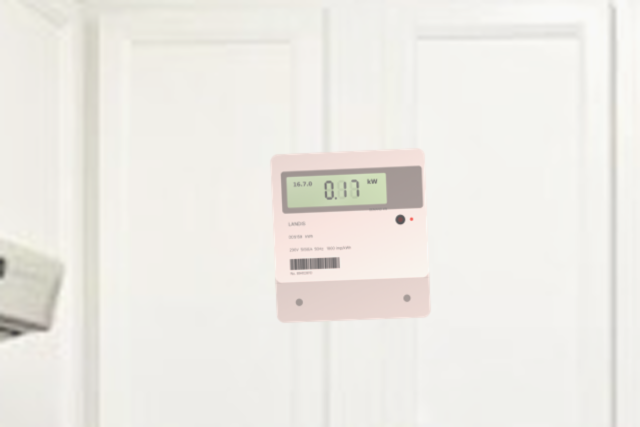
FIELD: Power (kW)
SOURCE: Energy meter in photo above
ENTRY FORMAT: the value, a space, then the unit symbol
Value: 0.17 kW
